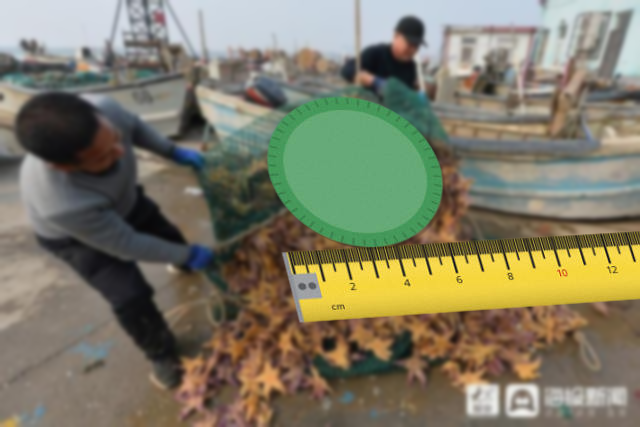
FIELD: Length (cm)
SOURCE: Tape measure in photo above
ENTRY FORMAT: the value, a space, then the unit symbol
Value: 6.5 cm
